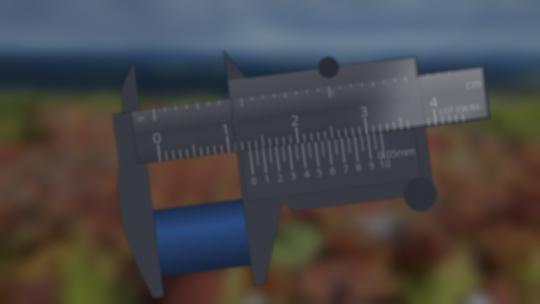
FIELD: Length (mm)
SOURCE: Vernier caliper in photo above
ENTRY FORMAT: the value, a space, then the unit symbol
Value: 13.0 mm
